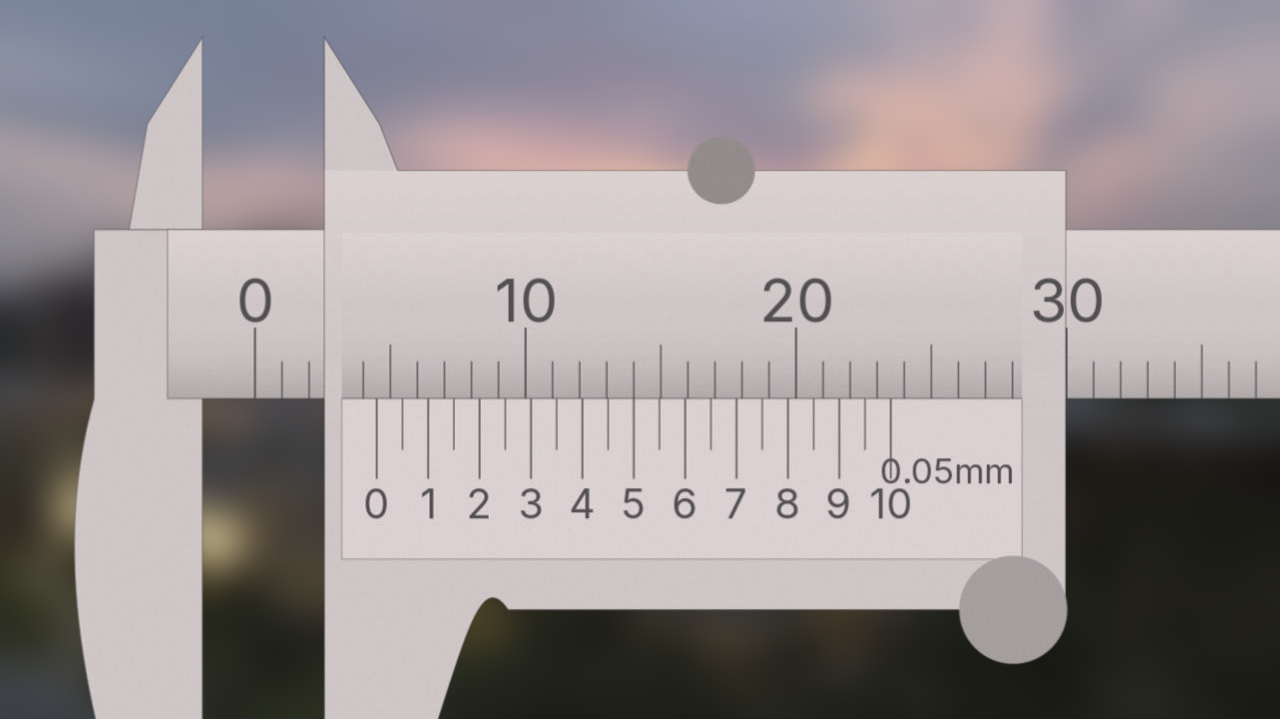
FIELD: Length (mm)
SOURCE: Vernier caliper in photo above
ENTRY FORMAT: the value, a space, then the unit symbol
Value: 4.50 mm
